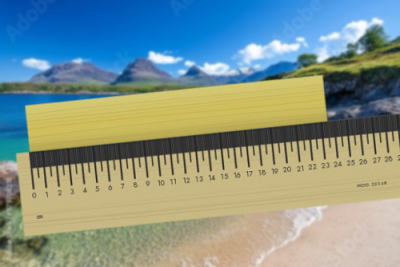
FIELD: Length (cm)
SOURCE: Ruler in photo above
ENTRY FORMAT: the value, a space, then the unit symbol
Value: 23.5 cm
